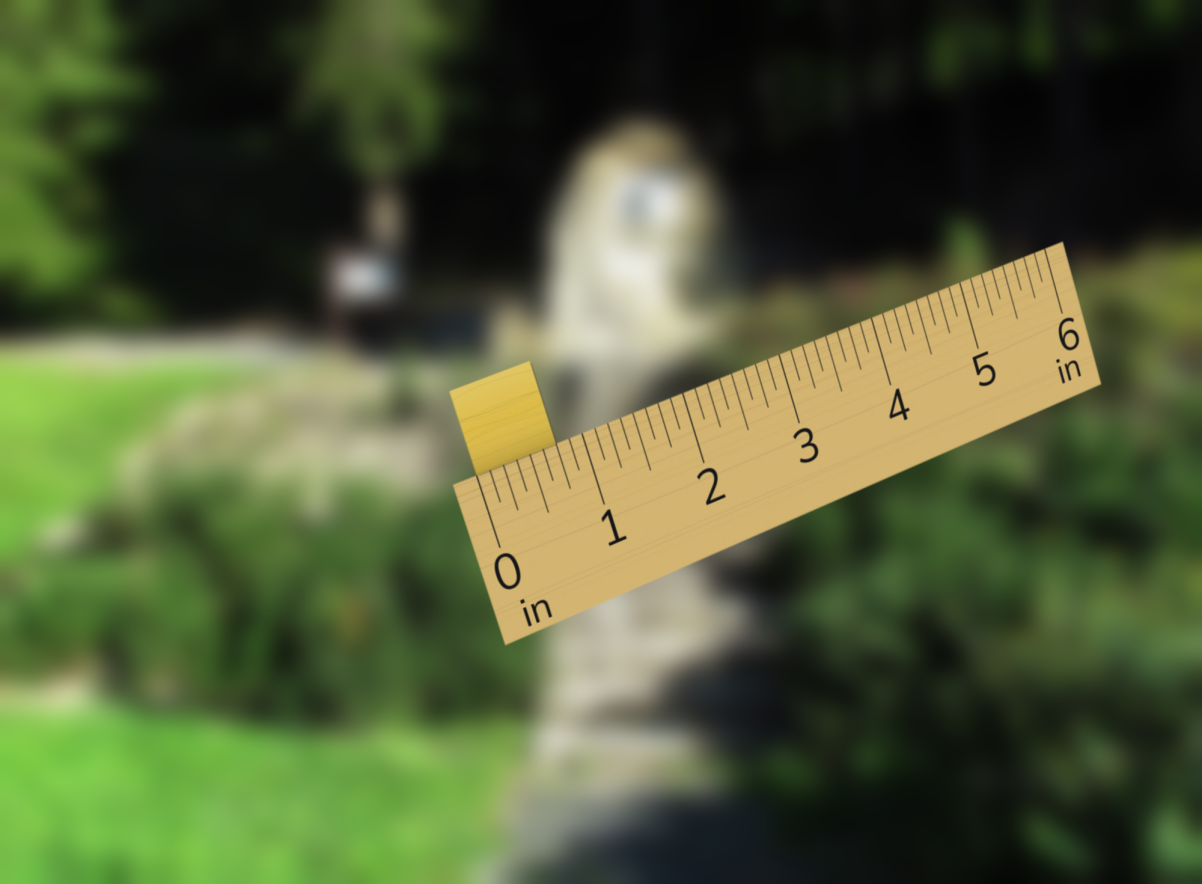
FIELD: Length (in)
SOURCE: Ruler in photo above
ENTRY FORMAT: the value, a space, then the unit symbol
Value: 0.75 in
